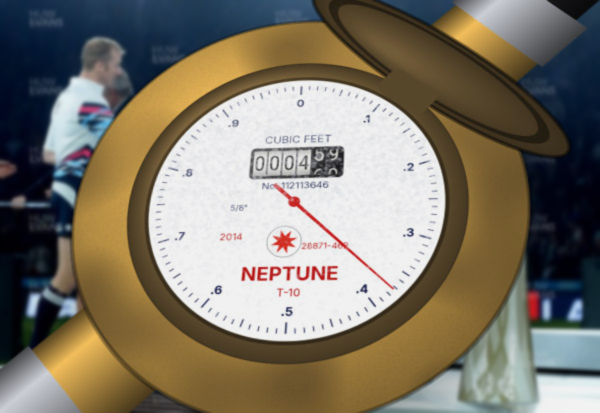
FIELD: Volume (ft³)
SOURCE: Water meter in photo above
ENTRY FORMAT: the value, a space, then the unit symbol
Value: 459.37 ft³
